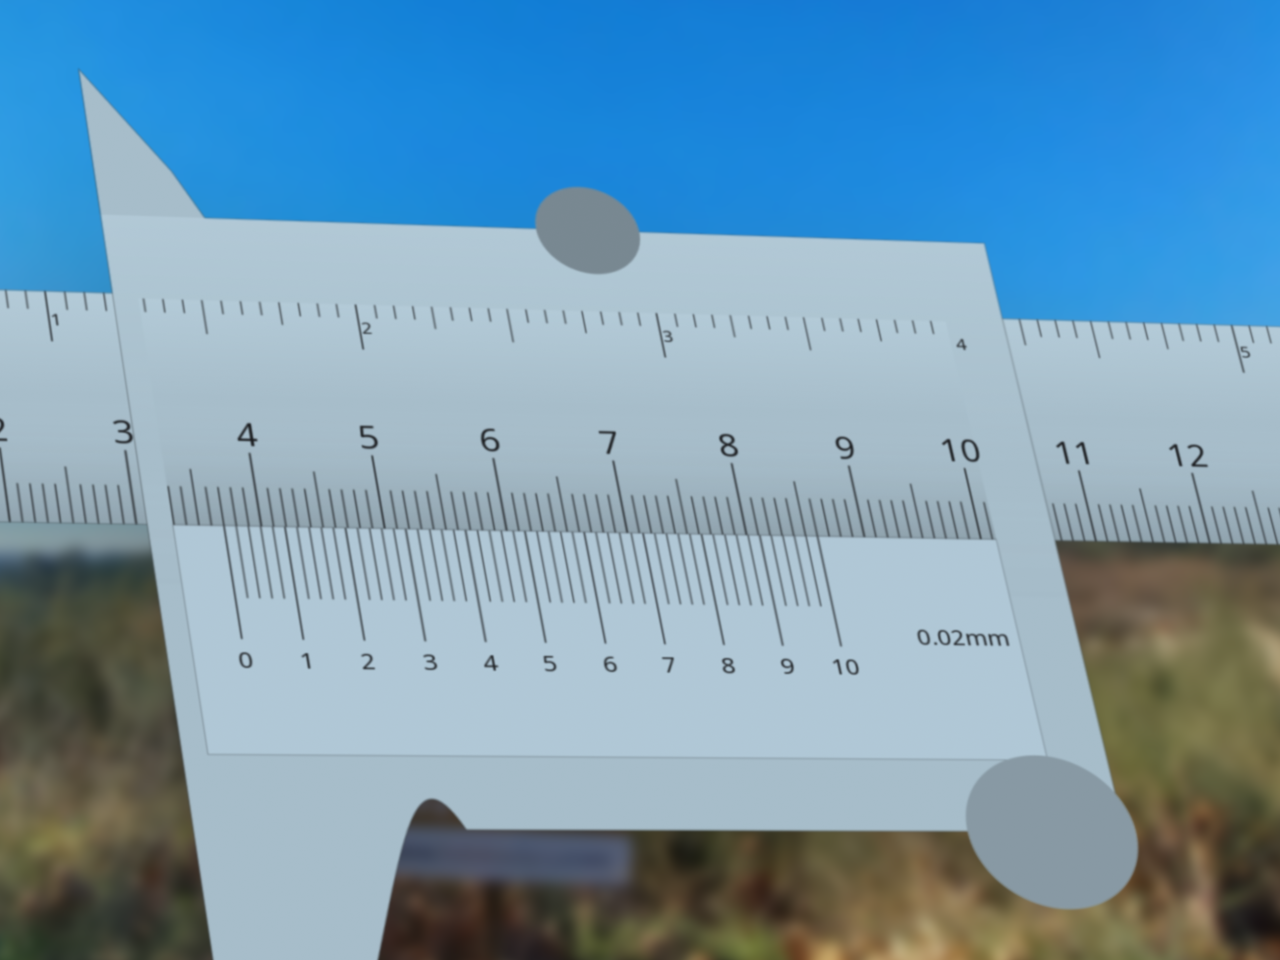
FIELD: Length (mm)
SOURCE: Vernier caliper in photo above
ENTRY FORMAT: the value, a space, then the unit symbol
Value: 37.0 mm
